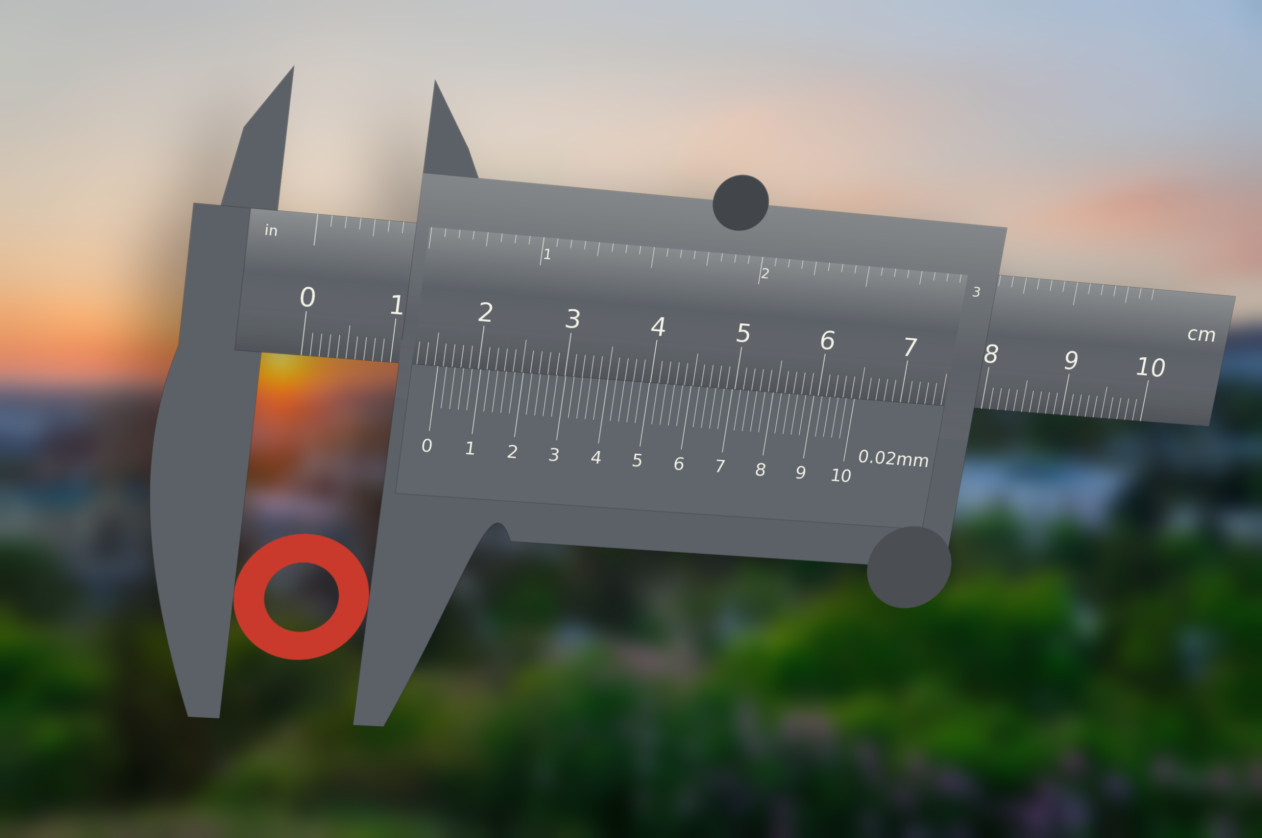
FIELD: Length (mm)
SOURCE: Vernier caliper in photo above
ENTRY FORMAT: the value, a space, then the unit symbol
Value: 15.4 mm
